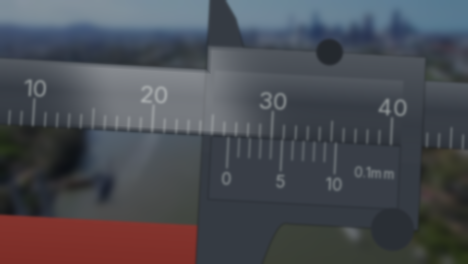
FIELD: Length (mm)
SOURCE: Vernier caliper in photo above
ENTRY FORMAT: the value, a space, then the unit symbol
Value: 26.4 mm
